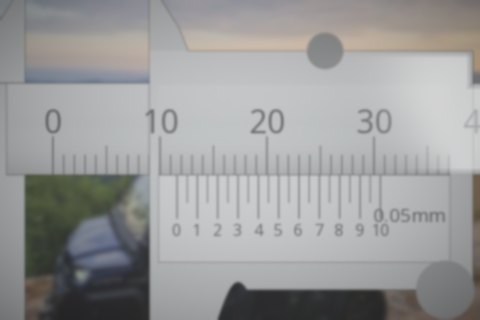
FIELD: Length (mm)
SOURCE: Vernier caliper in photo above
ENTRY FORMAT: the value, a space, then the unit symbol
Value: 11.6 mm
